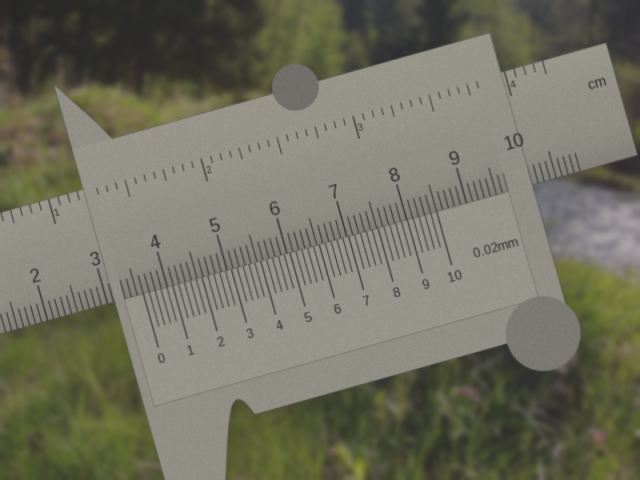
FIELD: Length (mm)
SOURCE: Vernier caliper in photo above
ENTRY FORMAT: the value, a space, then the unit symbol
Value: 36.0 mm
